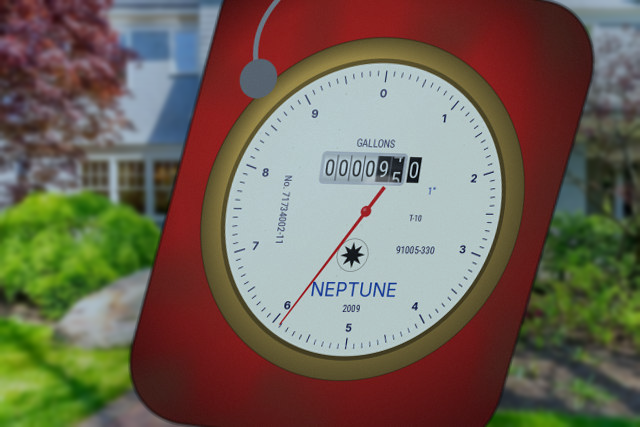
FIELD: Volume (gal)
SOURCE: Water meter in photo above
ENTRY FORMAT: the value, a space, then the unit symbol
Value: 945.9 gal
